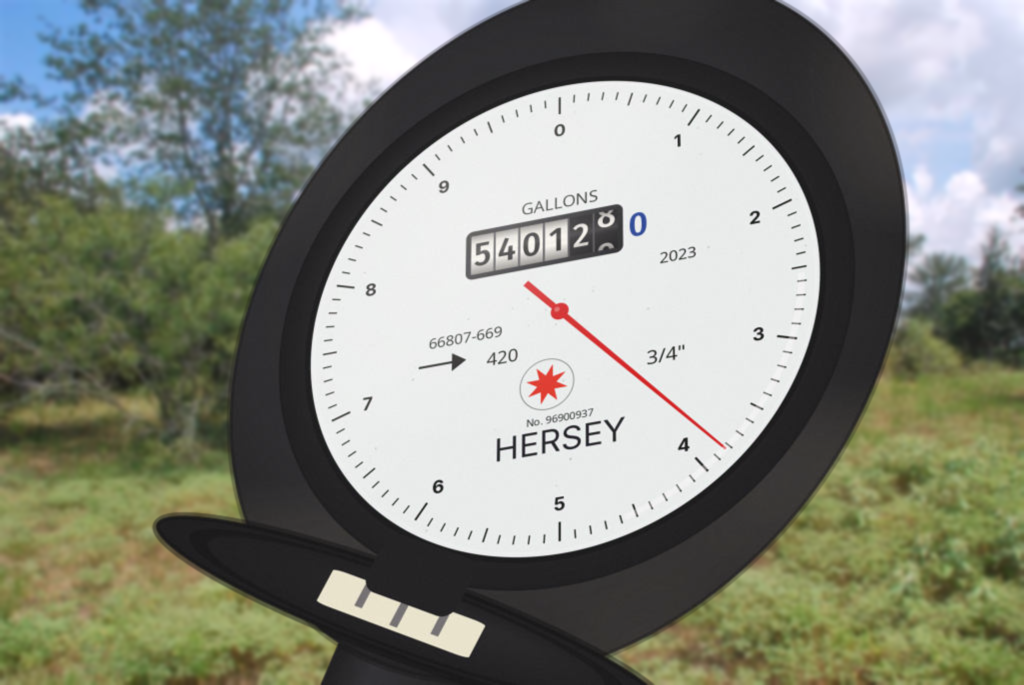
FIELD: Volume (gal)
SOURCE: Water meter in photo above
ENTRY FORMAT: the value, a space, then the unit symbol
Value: 5401283.8 gal
